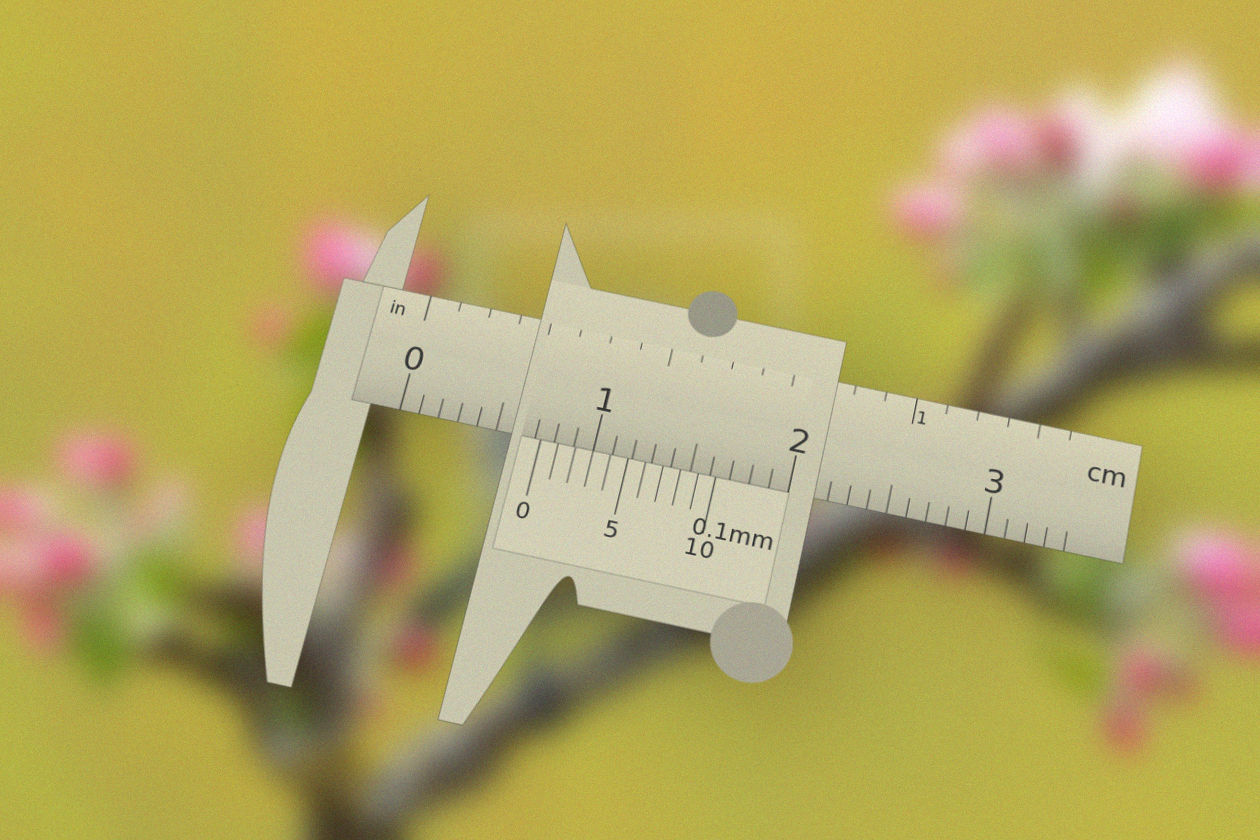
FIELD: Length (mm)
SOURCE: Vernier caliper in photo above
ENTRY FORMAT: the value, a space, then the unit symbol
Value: 7.3 mm
